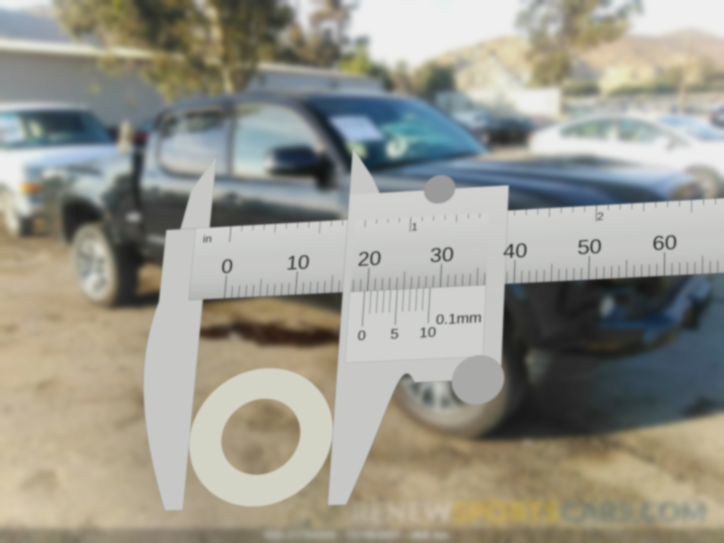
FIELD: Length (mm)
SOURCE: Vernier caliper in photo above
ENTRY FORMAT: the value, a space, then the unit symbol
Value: 19.6 mm
